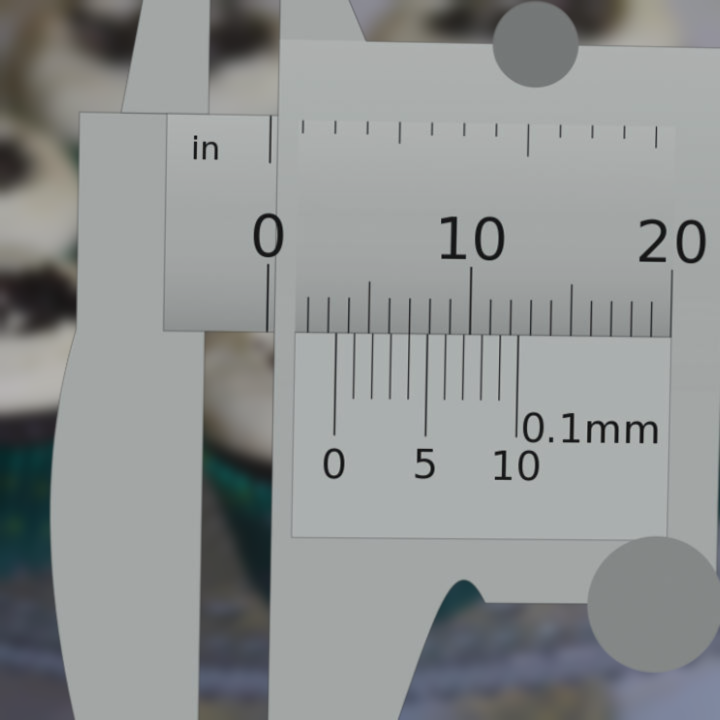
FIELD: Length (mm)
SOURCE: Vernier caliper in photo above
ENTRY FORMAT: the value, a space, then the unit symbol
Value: 3.4 mm
